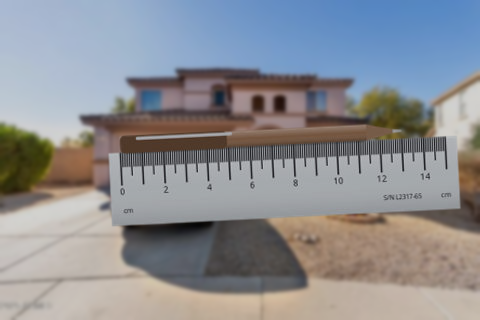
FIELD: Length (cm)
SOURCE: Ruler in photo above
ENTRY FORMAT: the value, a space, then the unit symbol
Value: 13 cm
